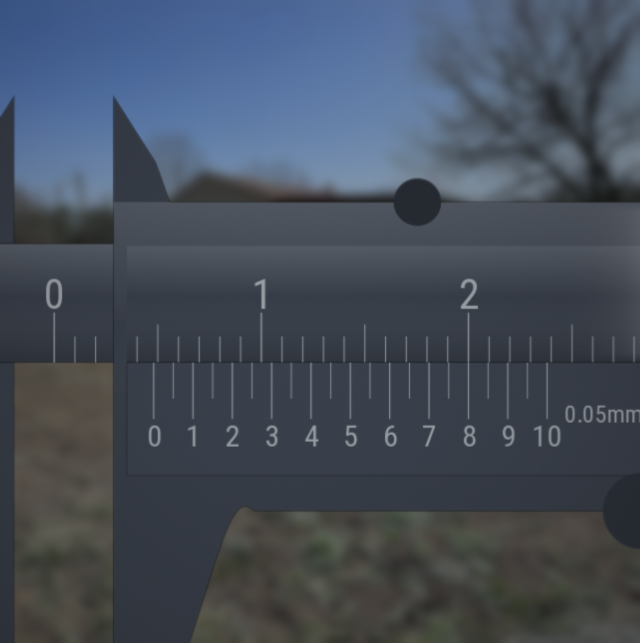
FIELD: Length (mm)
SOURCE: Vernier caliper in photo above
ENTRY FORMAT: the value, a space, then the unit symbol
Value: 4.8 mm
